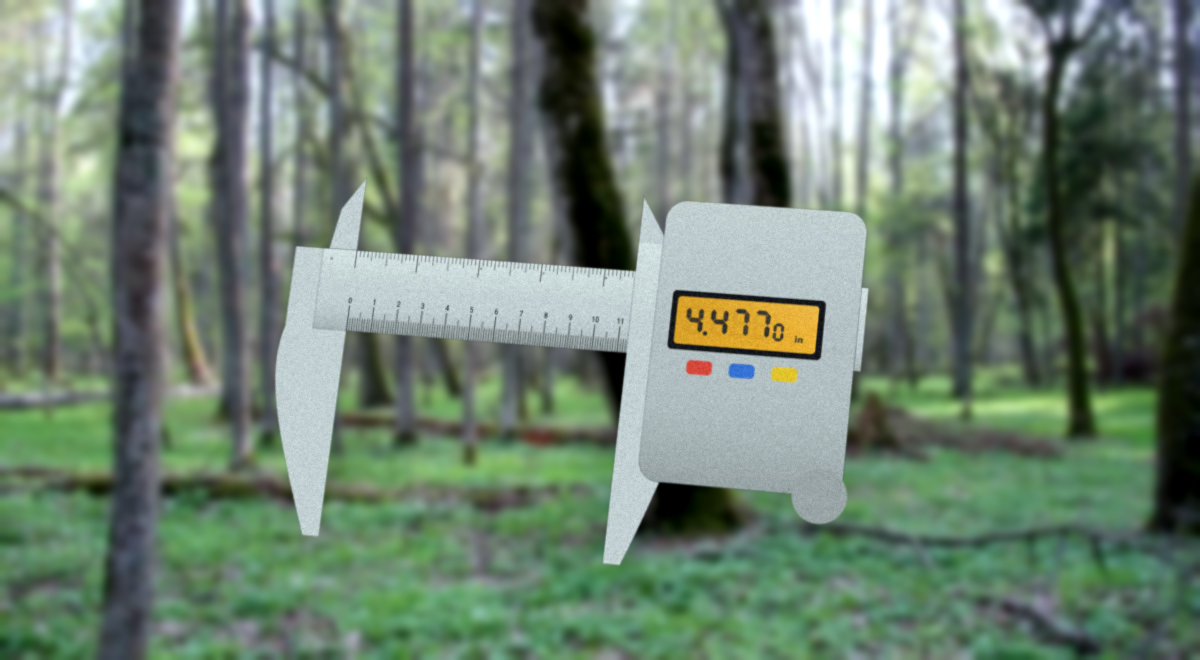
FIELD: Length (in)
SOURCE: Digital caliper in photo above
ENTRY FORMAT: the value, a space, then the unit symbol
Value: 4.4770 in
